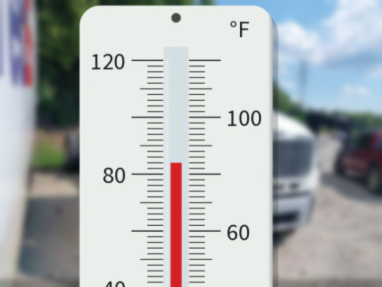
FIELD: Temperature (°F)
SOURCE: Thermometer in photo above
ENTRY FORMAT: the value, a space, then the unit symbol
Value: 84 °F
